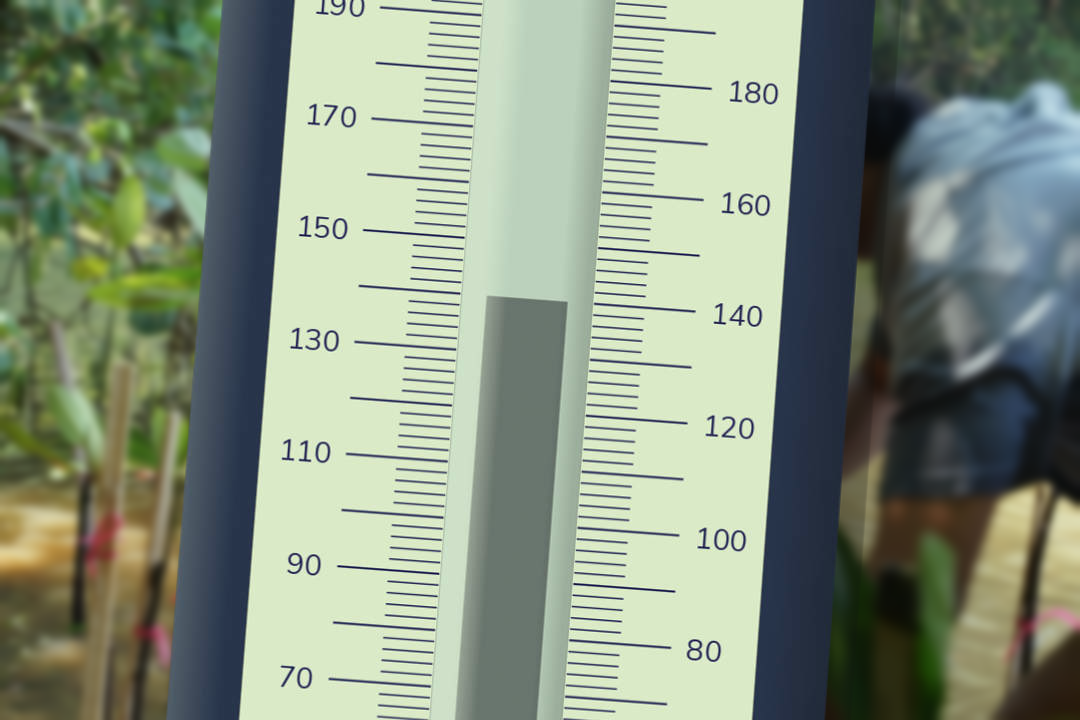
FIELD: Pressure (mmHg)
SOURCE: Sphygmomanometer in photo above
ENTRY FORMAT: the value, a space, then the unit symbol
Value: 140 mmHg
